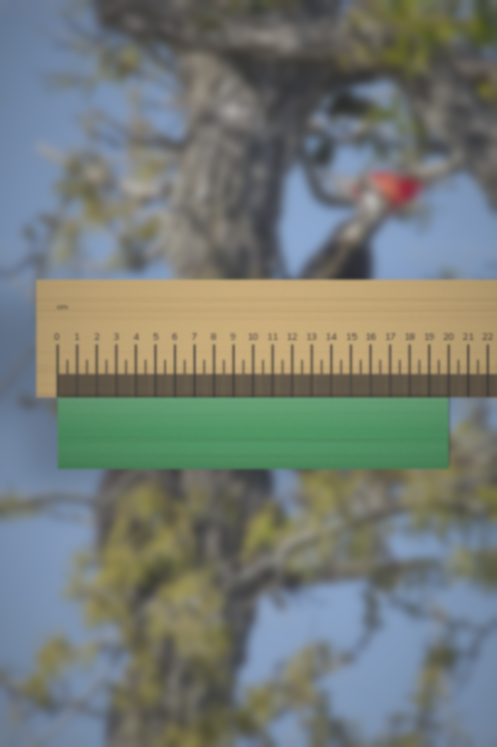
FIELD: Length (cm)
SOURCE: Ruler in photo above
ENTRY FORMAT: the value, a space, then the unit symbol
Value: 20 cm
